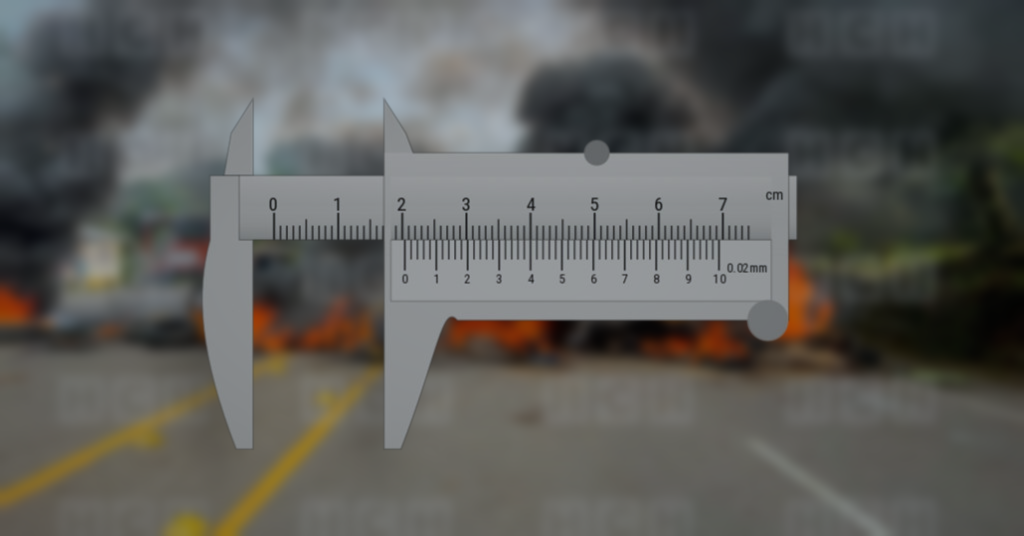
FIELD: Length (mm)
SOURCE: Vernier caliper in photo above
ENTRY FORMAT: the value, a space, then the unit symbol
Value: 20.4 mm
